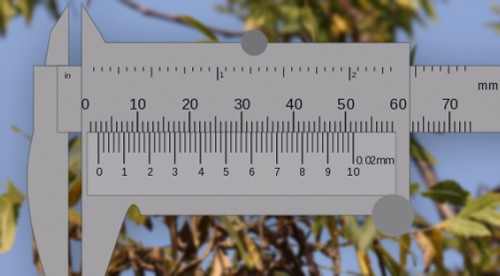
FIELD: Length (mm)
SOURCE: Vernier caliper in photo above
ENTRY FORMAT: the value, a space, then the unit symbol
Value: 2.5 mm
